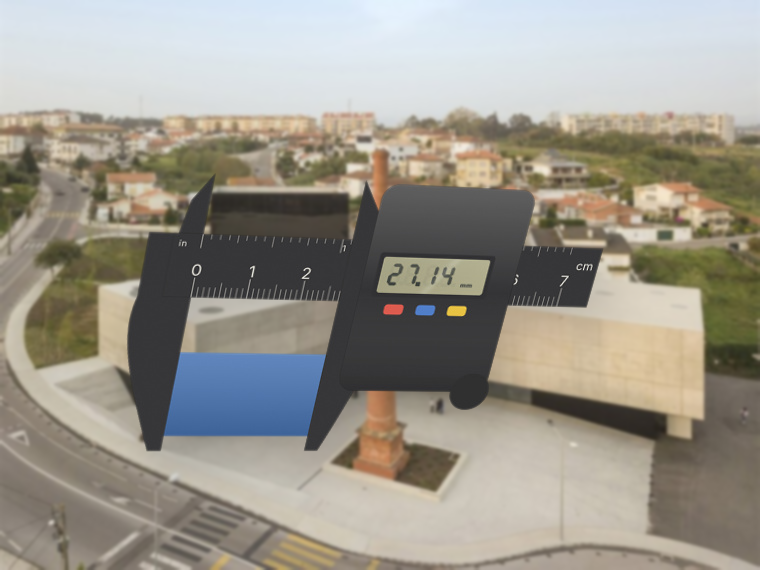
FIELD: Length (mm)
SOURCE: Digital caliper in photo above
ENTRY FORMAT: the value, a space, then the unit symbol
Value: 27.14 mm
